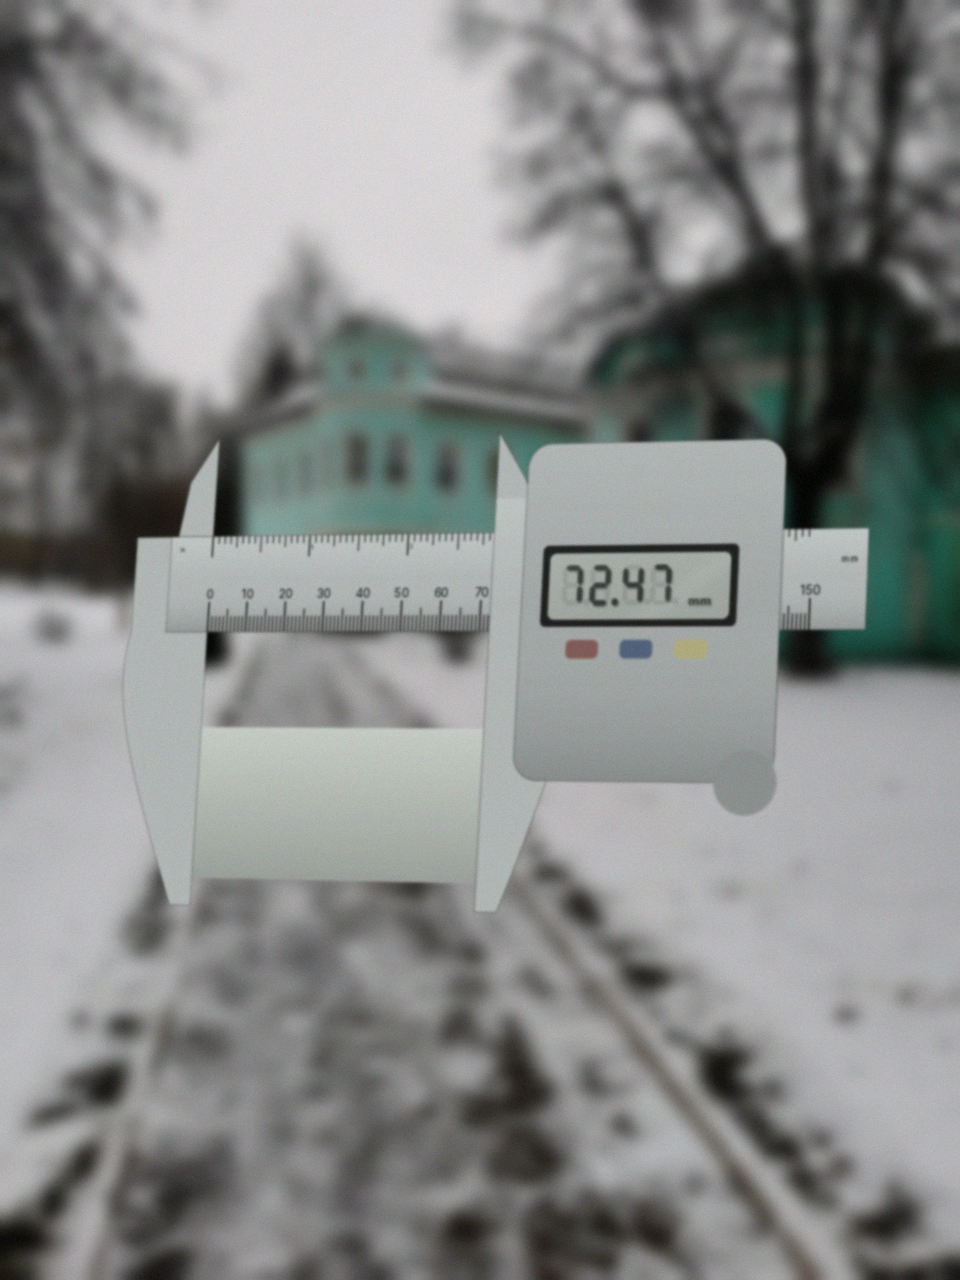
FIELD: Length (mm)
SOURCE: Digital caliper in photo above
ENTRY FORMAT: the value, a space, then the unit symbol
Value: 72.47 mm
